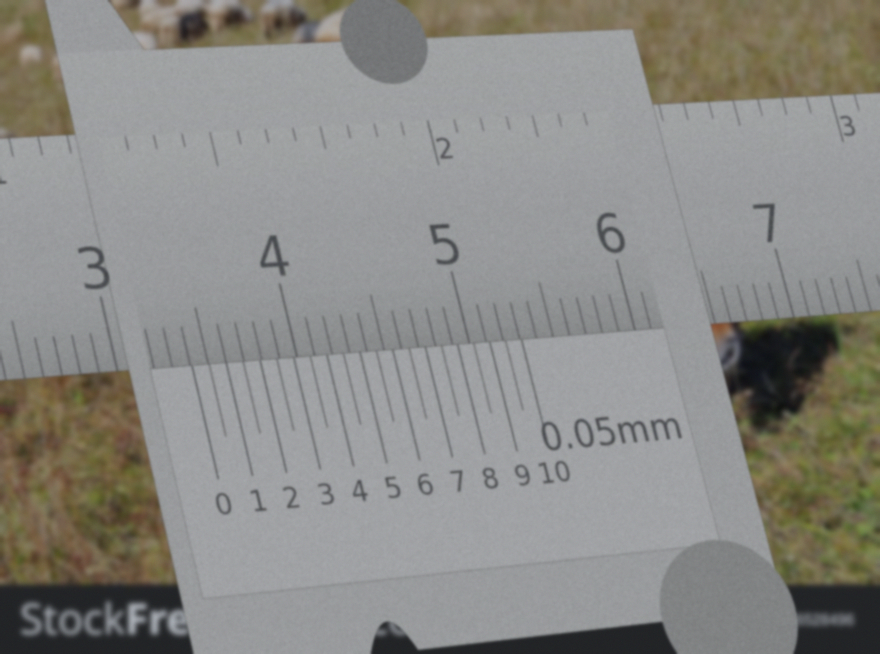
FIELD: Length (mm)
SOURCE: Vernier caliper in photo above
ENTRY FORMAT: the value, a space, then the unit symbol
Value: 34.1 mm
